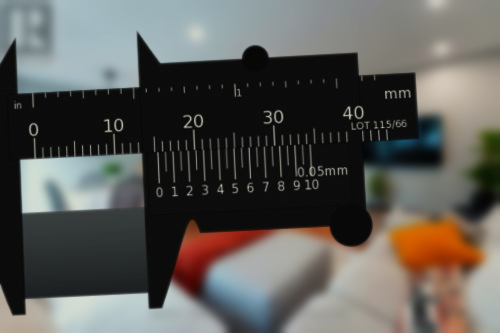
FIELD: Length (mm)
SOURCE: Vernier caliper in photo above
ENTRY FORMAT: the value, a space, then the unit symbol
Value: 15.4 mm
